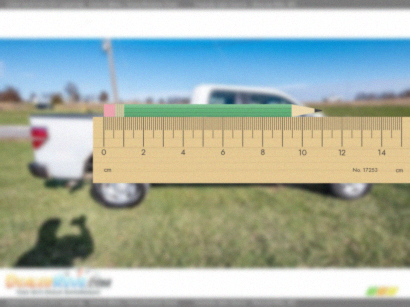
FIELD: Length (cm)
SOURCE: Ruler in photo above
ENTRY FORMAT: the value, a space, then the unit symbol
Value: 11 cm
